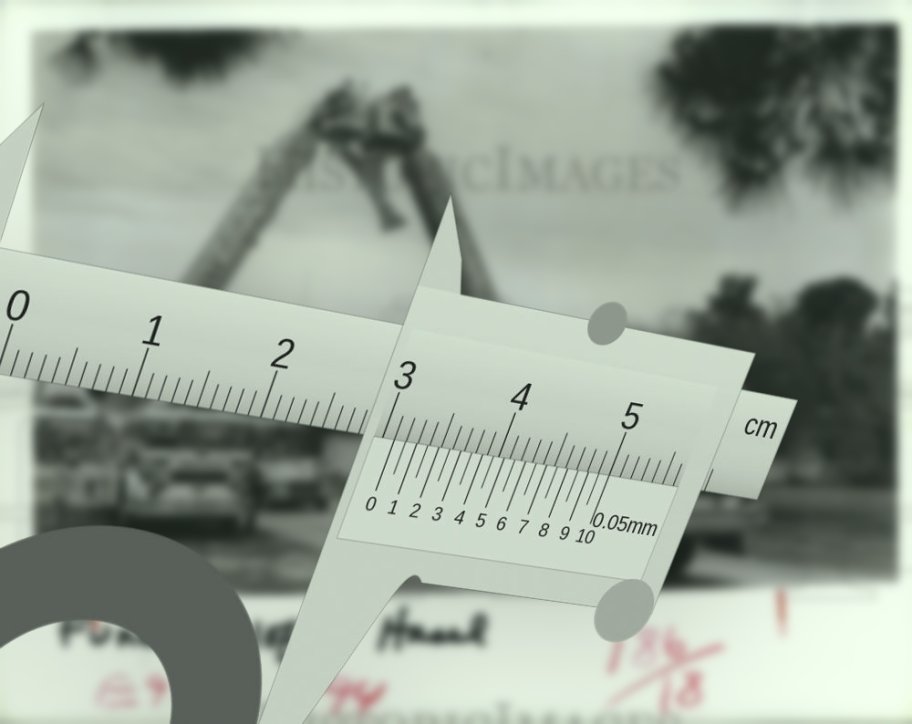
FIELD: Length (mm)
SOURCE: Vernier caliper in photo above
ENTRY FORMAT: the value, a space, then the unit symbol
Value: 31.0 mm
